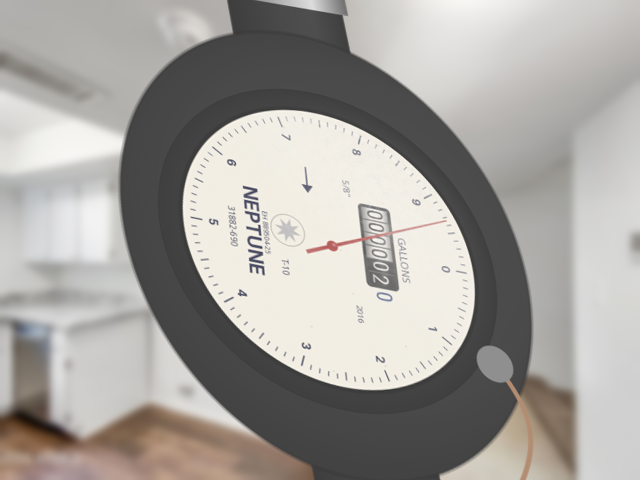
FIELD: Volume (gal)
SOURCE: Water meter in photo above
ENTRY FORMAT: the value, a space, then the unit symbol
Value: 19.3 gal
